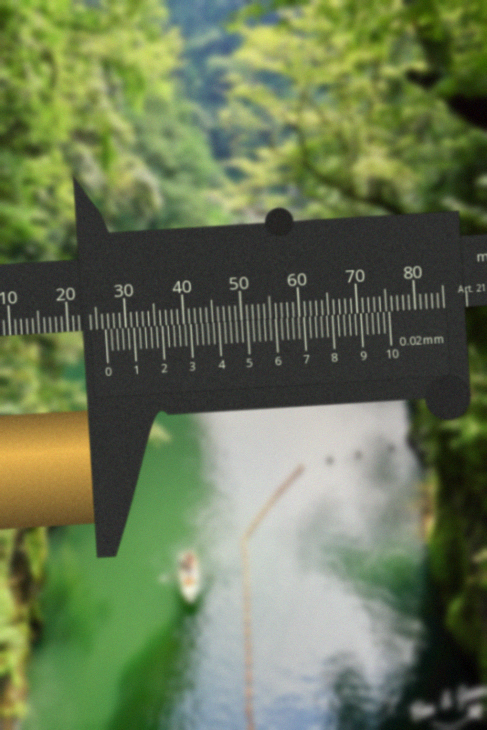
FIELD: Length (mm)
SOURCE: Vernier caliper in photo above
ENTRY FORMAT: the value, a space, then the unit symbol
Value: 26.5 mm
